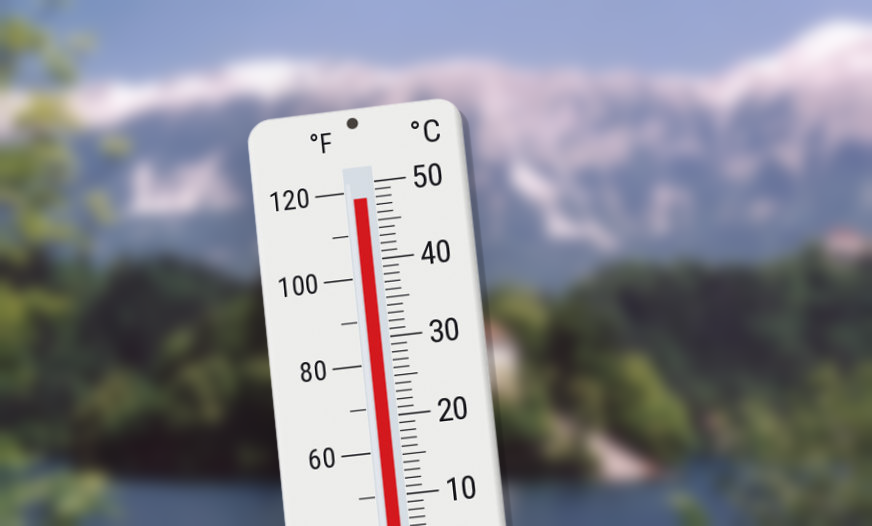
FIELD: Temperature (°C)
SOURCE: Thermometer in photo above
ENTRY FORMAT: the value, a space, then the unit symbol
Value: 48 °C
